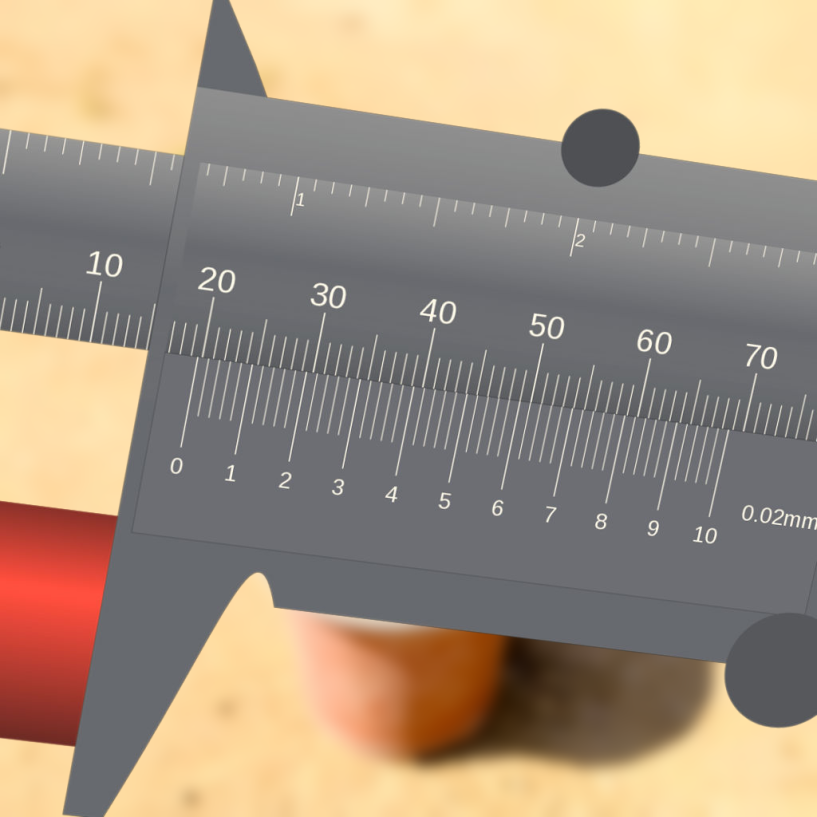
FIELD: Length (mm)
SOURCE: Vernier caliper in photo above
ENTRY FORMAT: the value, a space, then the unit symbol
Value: 19.6 mm
